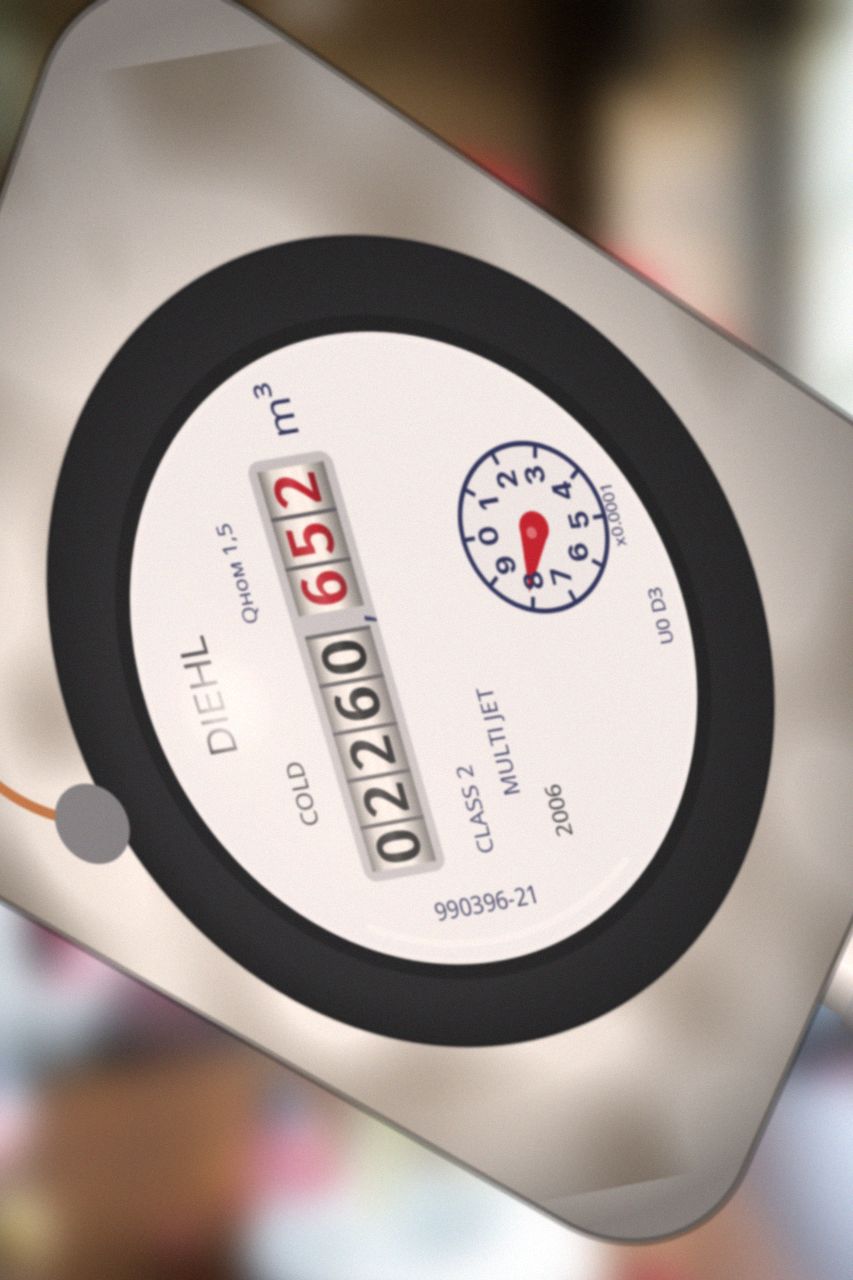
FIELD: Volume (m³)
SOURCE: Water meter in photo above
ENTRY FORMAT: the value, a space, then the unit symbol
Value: 2260.6528 m³
